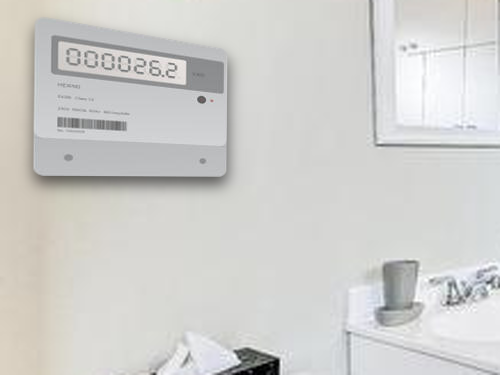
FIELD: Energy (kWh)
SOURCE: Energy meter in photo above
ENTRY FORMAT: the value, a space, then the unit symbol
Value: 26.2 kWh
